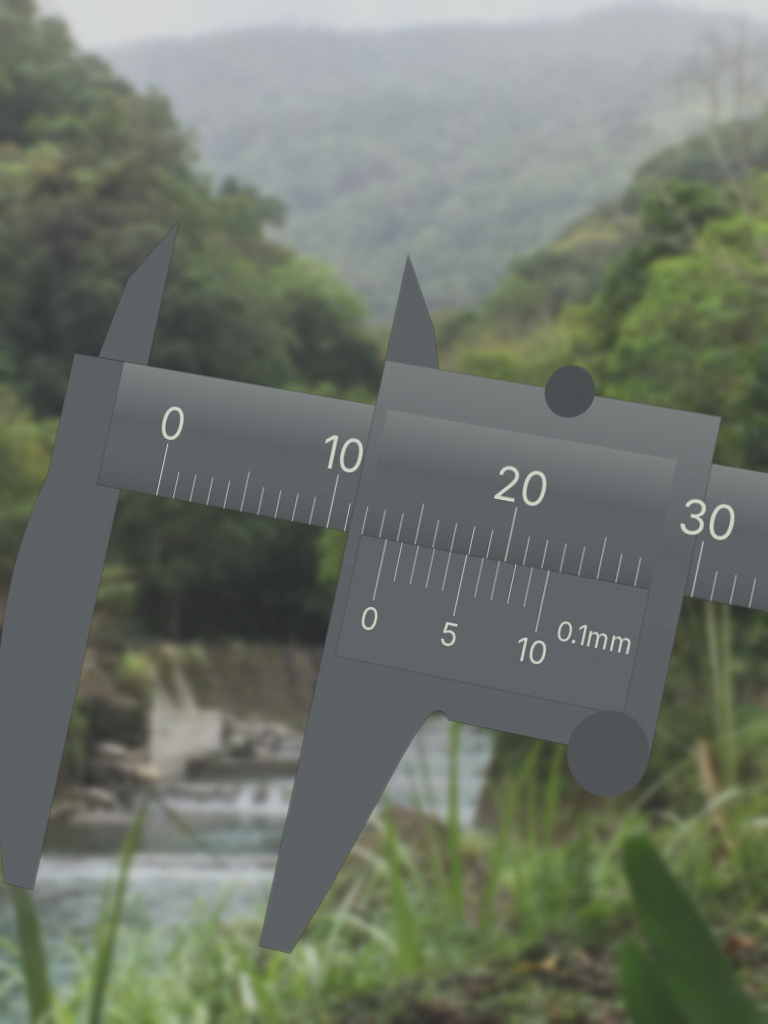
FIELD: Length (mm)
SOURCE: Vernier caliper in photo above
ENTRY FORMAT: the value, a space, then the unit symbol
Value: 13.4 mm
